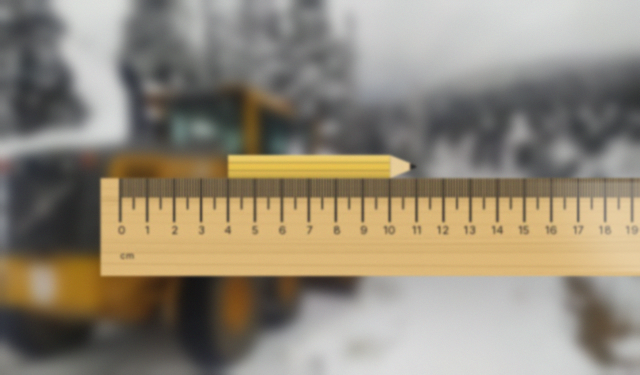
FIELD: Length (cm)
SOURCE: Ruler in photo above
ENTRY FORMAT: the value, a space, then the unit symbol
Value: 7 cm
